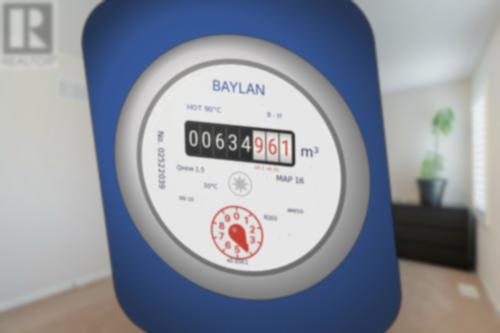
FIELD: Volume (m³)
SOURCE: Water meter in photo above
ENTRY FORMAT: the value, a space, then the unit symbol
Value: 634.9614 m³
